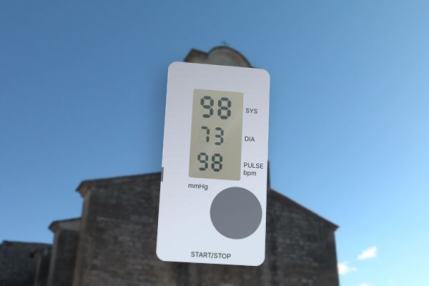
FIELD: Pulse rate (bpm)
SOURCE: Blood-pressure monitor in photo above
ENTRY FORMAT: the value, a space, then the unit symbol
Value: 98 bpm
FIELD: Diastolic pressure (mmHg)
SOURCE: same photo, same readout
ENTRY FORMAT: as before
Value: 73 mmHg
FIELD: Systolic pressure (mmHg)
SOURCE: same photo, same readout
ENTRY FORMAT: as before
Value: 98 mmHg
